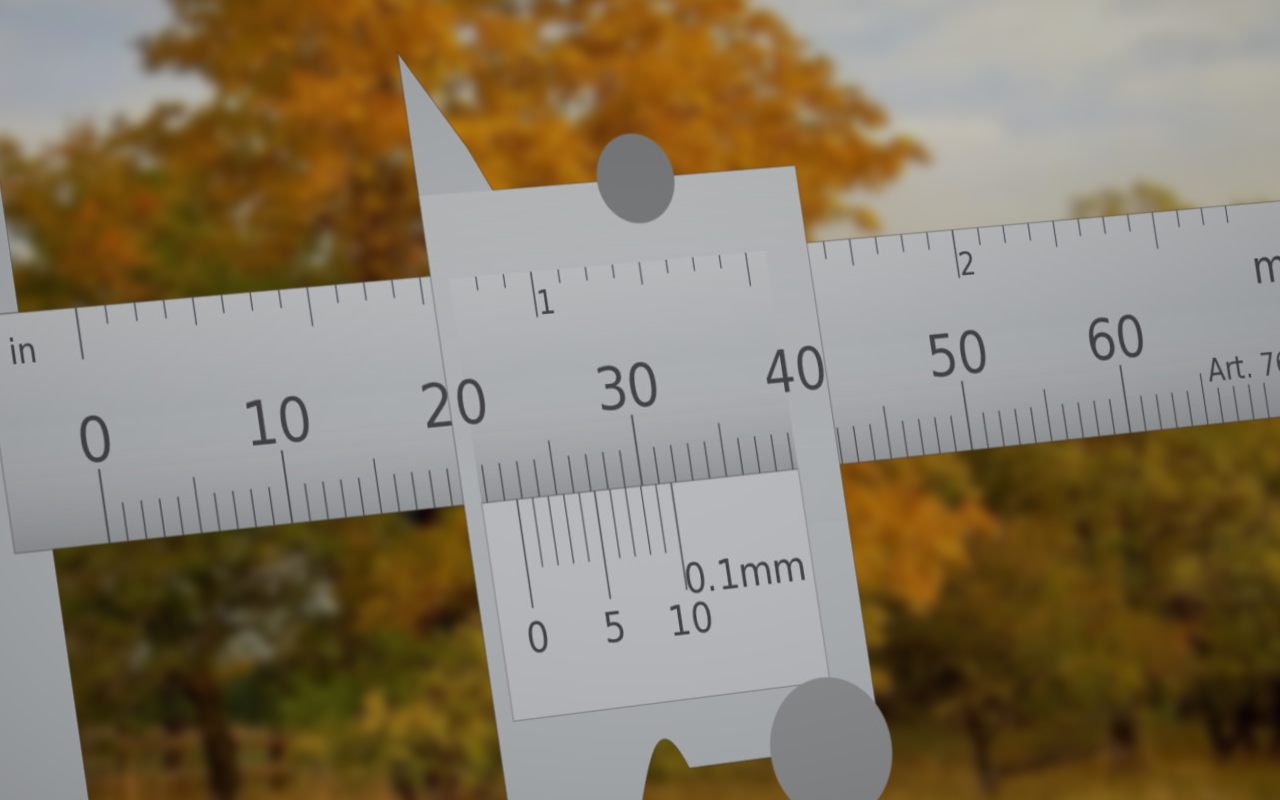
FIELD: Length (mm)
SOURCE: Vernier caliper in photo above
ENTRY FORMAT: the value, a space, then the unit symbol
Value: 22.7 mm
